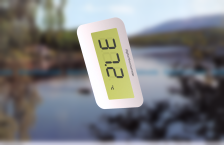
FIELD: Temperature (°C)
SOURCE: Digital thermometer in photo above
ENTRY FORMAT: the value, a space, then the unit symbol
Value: 37.2 °C
